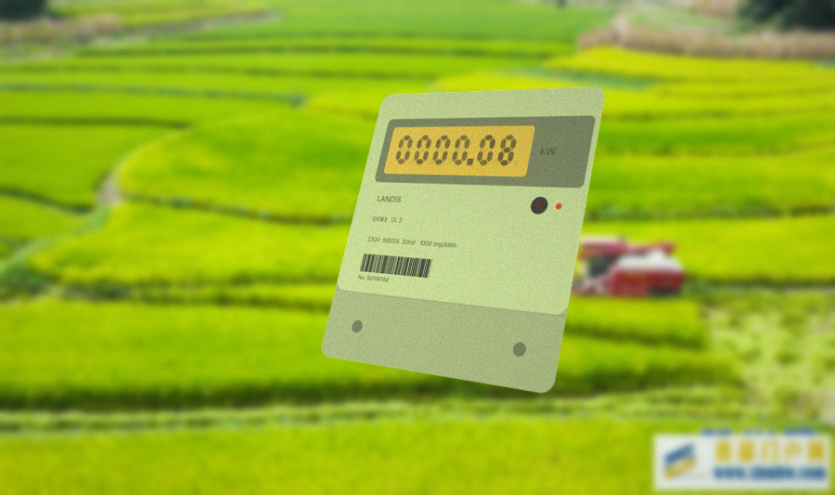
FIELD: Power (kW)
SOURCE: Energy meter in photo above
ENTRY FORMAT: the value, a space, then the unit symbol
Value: 0.08 kW
